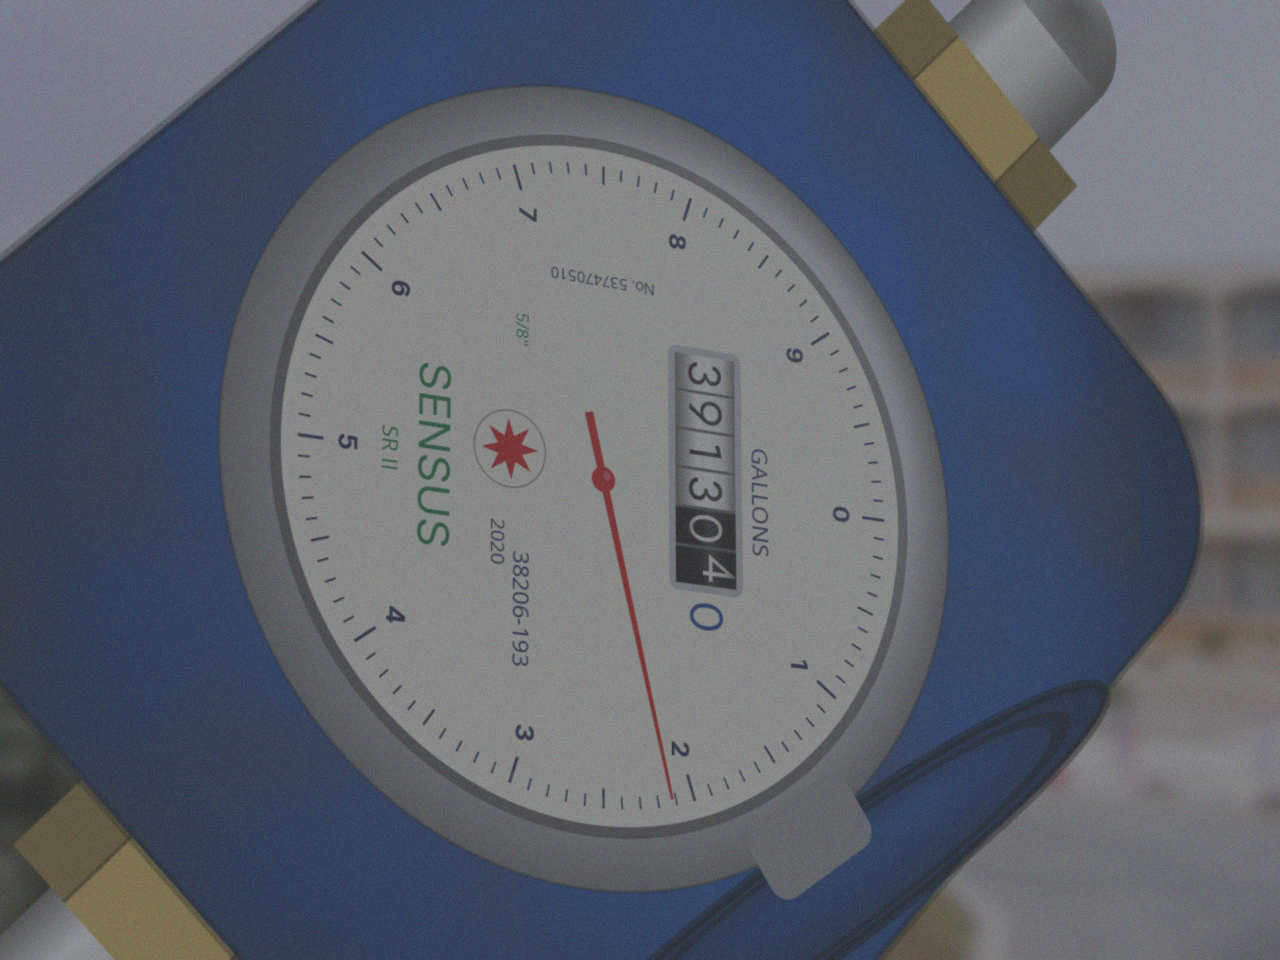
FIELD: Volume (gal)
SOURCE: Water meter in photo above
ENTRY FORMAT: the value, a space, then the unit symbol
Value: 3913042.1 gal
